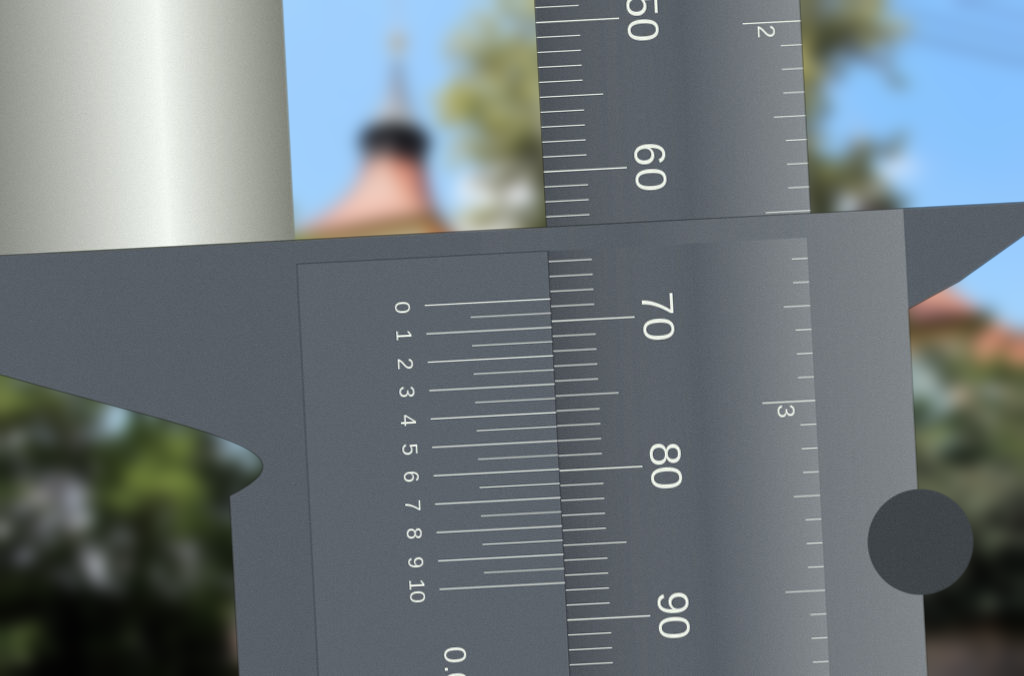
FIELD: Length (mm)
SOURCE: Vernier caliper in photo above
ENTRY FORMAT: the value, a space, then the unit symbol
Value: 68.5 mm
